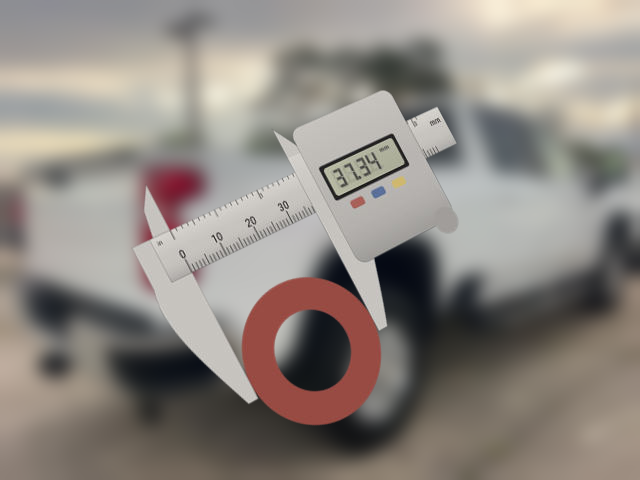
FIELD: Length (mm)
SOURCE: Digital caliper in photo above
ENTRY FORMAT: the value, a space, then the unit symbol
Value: 37.34 mm
